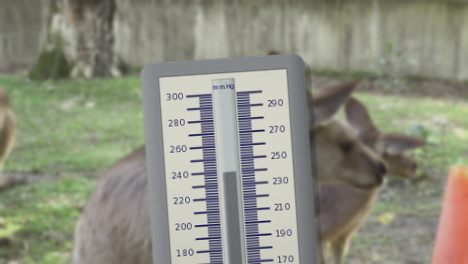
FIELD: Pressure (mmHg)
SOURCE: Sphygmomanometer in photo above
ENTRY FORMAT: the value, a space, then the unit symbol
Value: 240 mmHg
